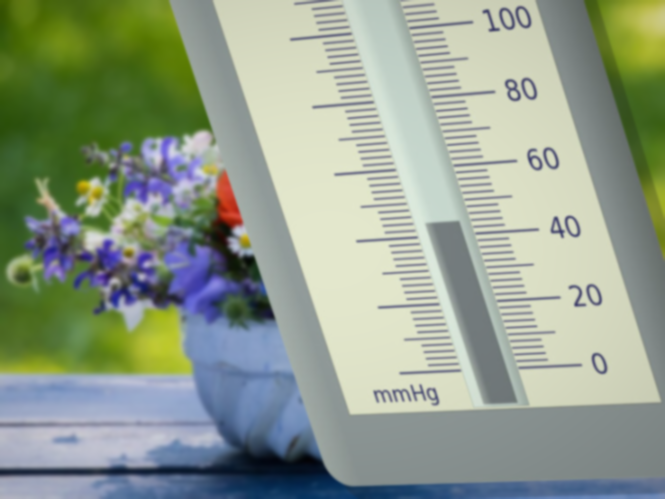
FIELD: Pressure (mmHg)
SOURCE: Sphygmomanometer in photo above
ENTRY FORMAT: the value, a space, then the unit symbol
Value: 44 mmHg
